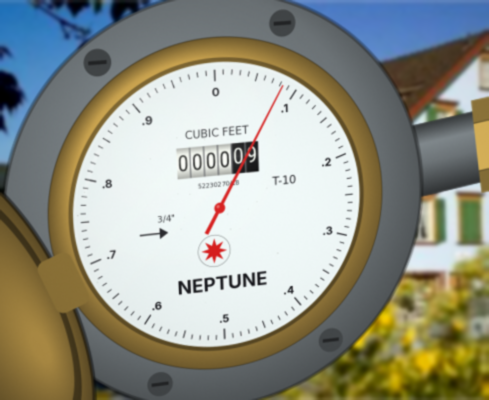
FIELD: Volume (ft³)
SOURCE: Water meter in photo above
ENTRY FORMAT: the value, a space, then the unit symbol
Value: 9.08 ft³
